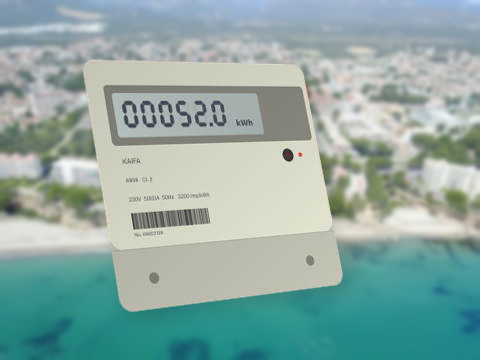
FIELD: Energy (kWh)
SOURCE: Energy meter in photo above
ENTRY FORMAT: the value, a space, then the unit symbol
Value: 52.0 kWh
